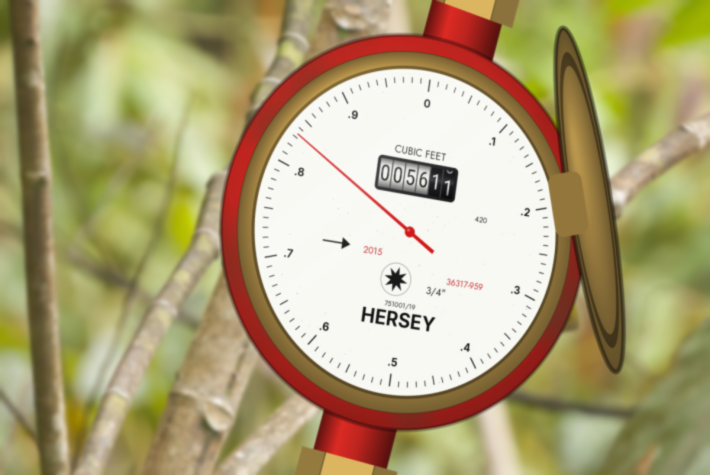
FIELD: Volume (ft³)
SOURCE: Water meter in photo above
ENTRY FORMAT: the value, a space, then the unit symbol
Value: 5610.83 ft³
